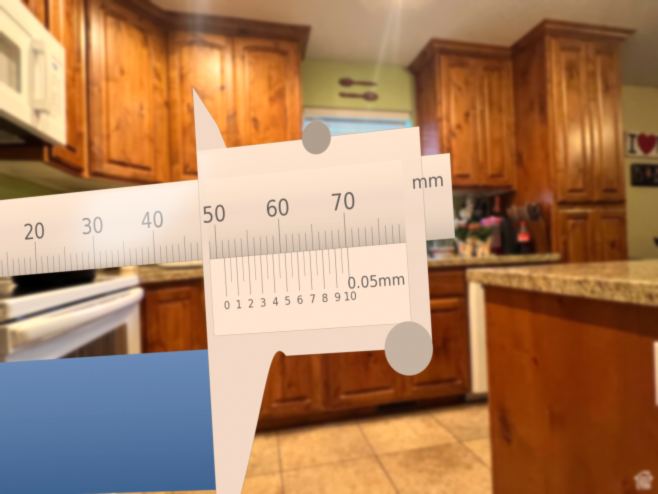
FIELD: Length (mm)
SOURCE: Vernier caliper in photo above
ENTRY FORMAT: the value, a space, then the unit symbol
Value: 51.2 mm
